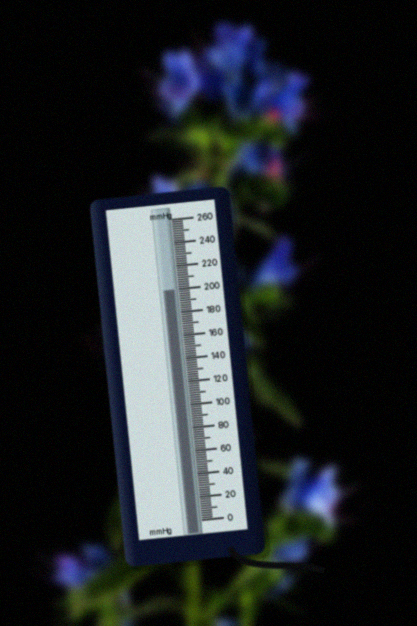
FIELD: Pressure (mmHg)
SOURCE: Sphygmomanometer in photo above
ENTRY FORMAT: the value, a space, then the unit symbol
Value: 200 mmHg
